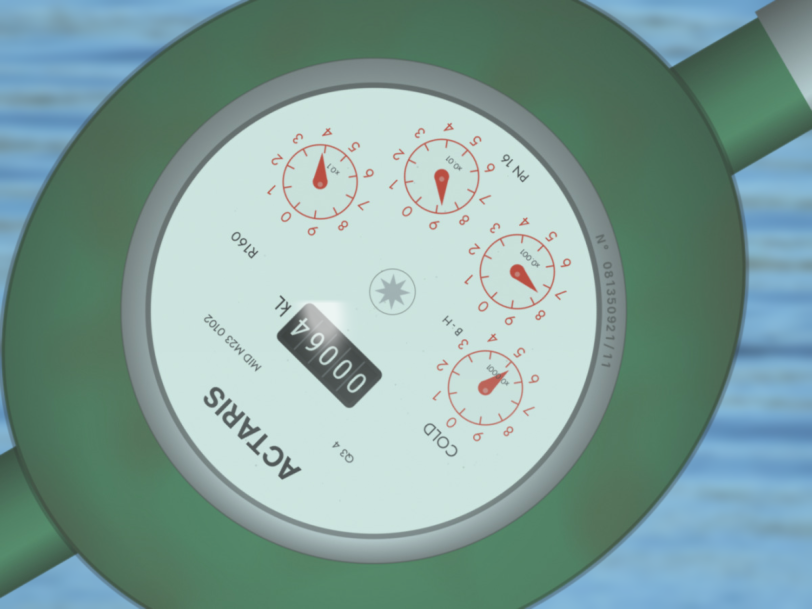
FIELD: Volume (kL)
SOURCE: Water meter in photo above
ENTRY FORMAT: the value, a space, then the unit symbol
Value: 64.3875 kL
